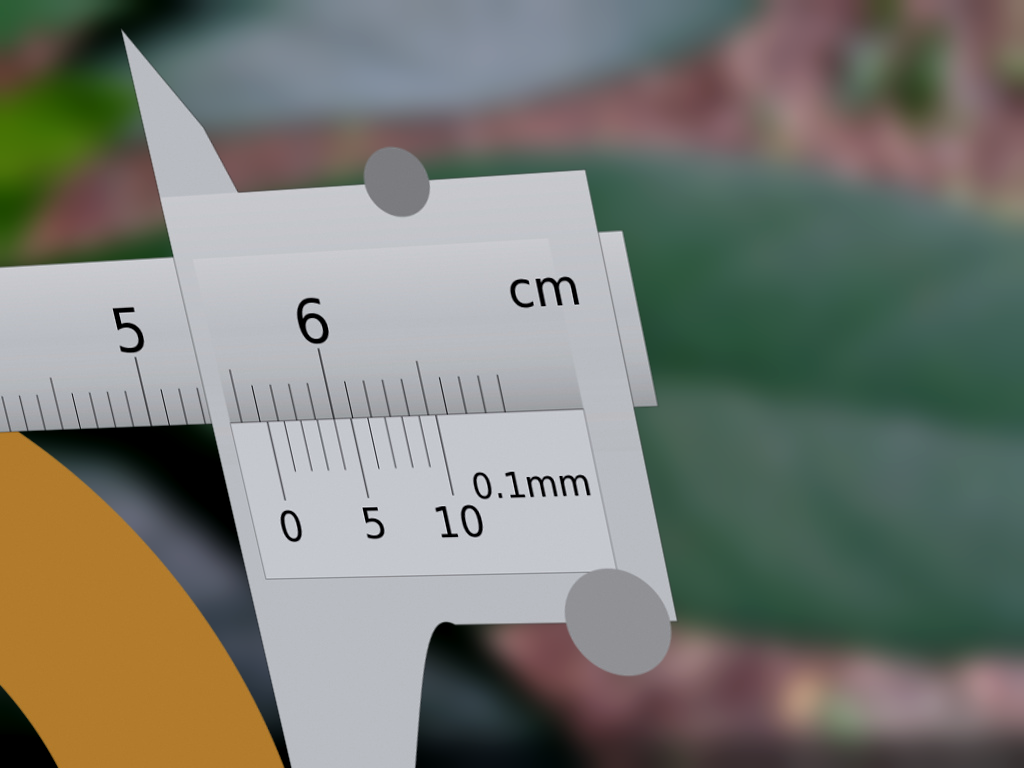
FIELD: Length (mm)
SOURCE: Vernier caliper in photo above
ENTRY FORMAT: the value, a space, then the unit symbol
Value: 56.4 mm
